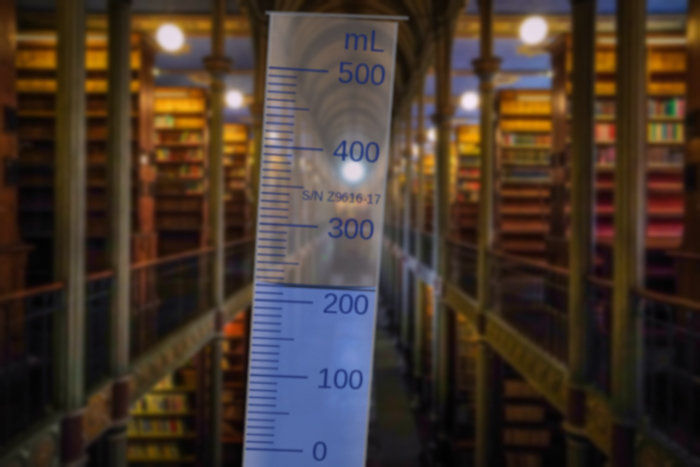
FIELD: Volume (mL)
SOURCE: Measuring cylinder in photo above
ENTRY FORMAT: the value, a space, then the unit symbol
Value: 220 mL
